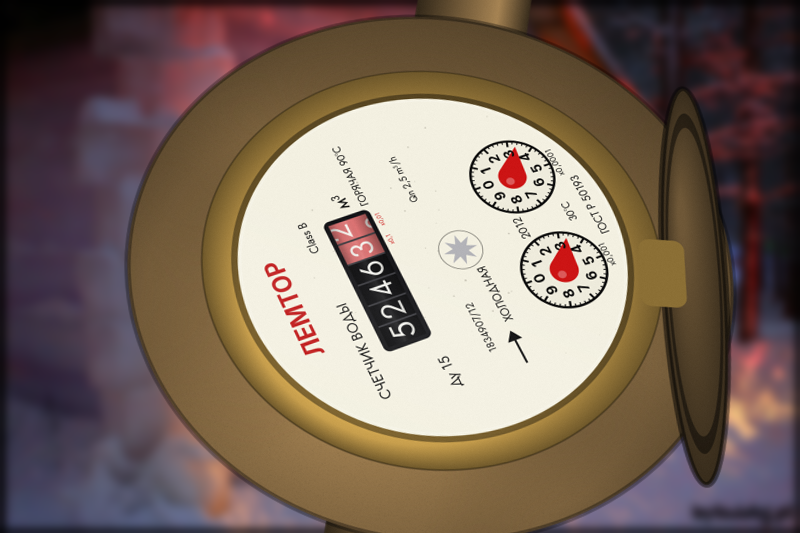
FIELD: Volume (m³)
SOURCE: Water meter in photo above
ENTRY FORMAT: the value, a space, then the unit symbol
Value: 5246.3233 m³
